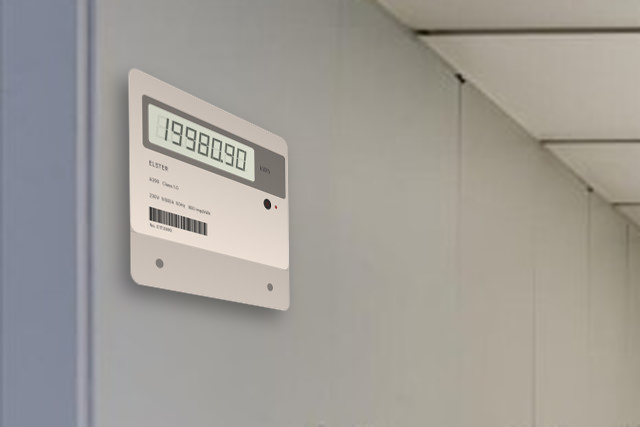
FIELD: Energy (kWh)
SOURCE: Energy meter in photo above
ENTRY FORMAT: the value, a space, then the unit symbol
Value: 19980.90 kWh
